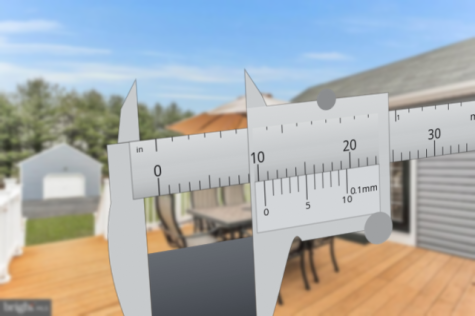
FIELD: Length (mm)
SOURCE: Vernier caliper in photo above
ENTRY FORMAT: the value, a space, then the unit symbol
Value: 10.6 mm
